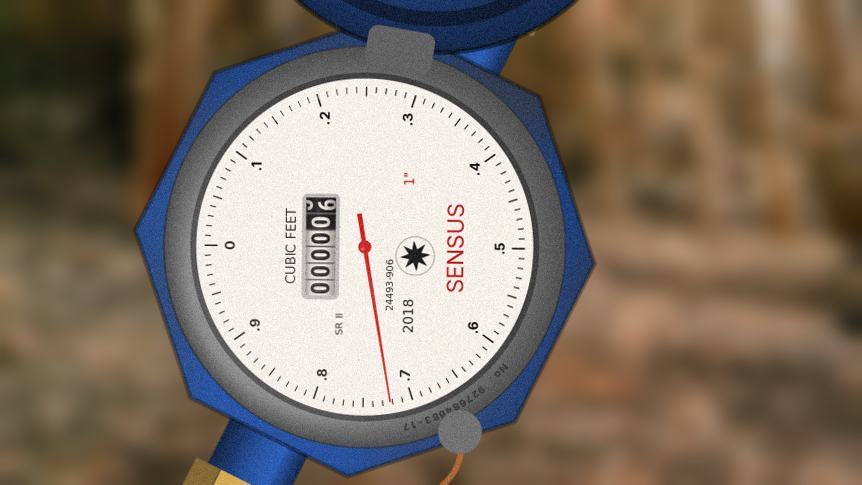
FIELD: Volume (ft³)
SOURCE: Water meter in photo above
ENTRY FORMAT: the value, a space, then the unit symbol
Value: 5.72 ft³
